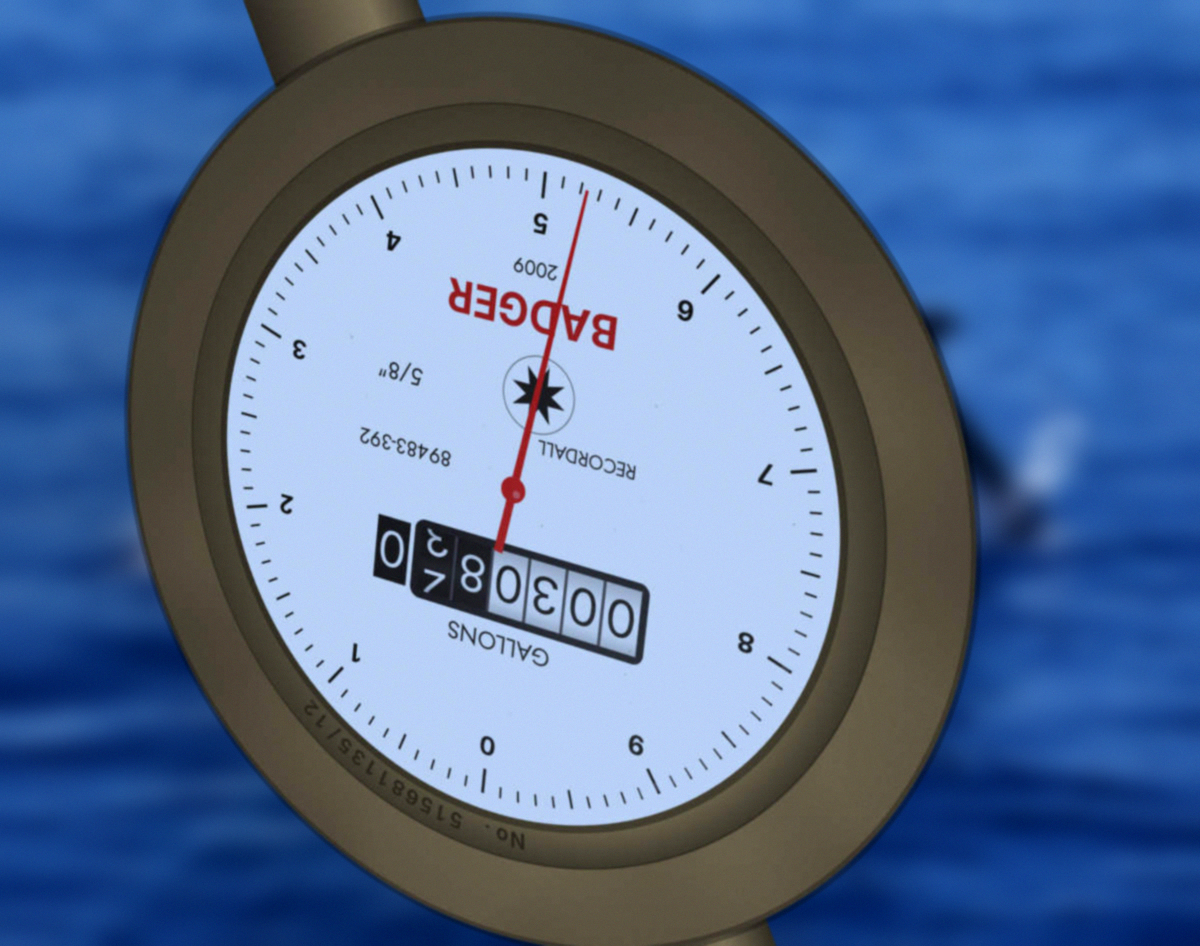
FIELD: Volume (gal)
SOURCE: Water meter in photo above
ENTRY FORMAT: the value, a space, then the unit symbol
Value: 30825.2 gal
